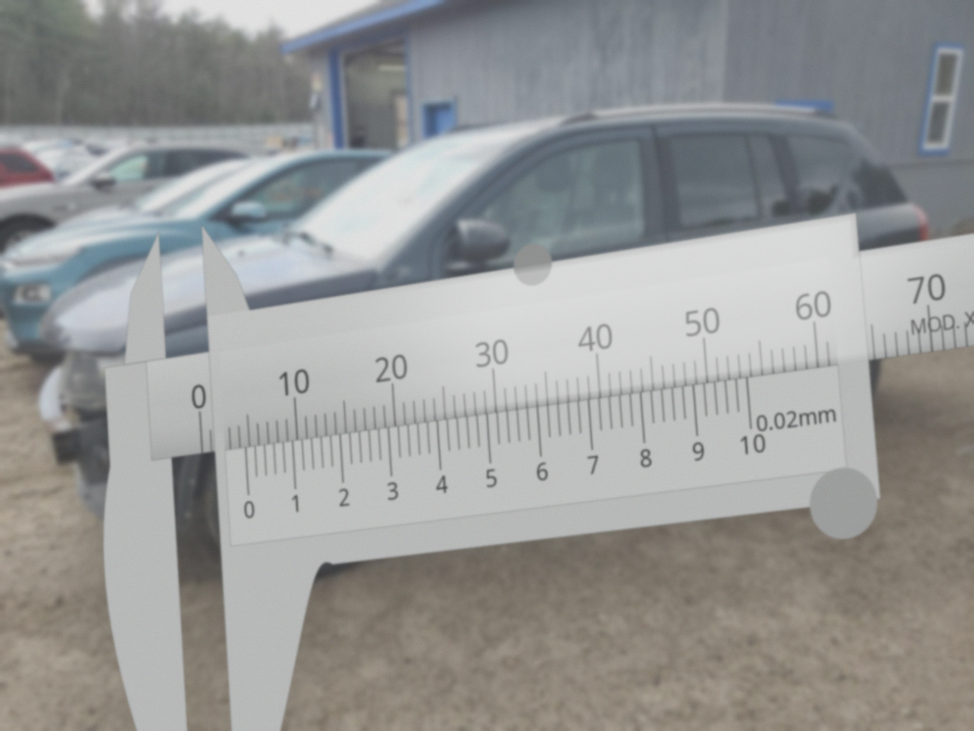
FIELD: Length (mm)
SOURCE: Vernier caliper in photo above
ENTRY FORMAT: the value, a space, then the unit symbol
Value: 4.6 mm
